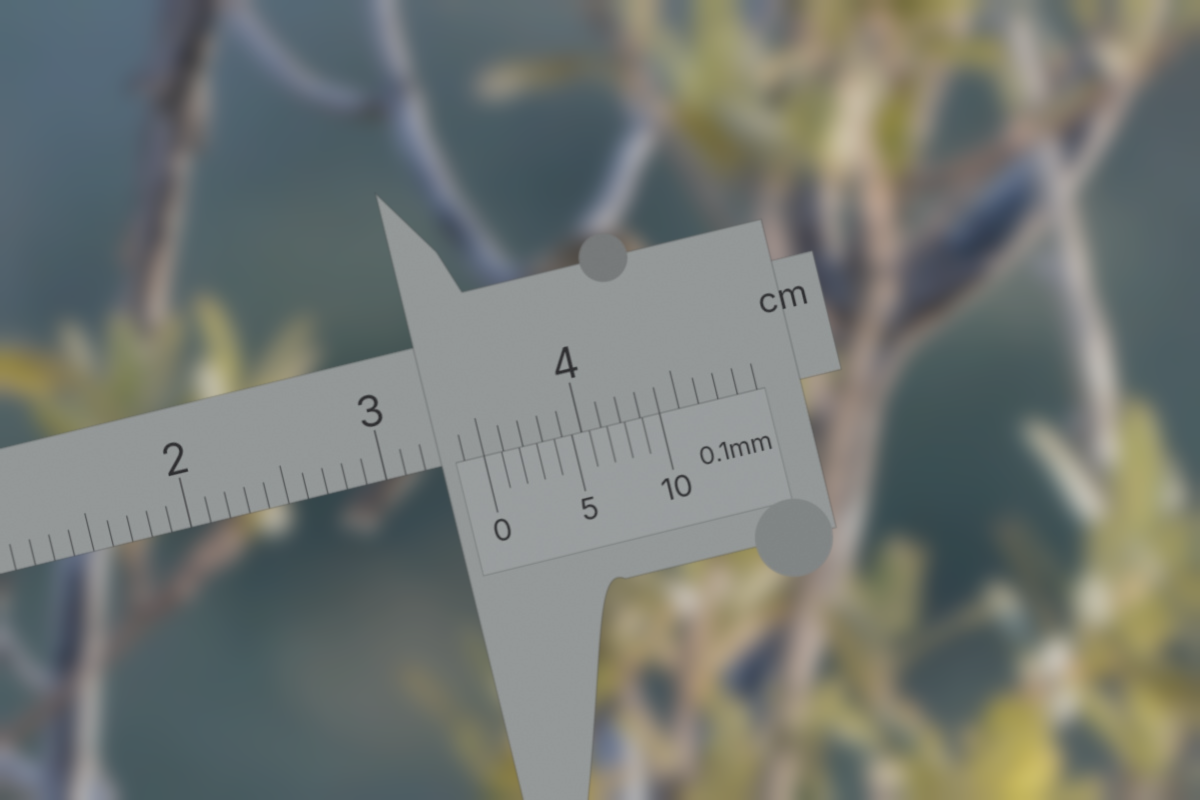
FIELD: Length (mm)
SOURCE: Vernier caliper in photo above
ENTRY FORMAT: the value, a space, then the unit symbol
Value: 35.0 mm
